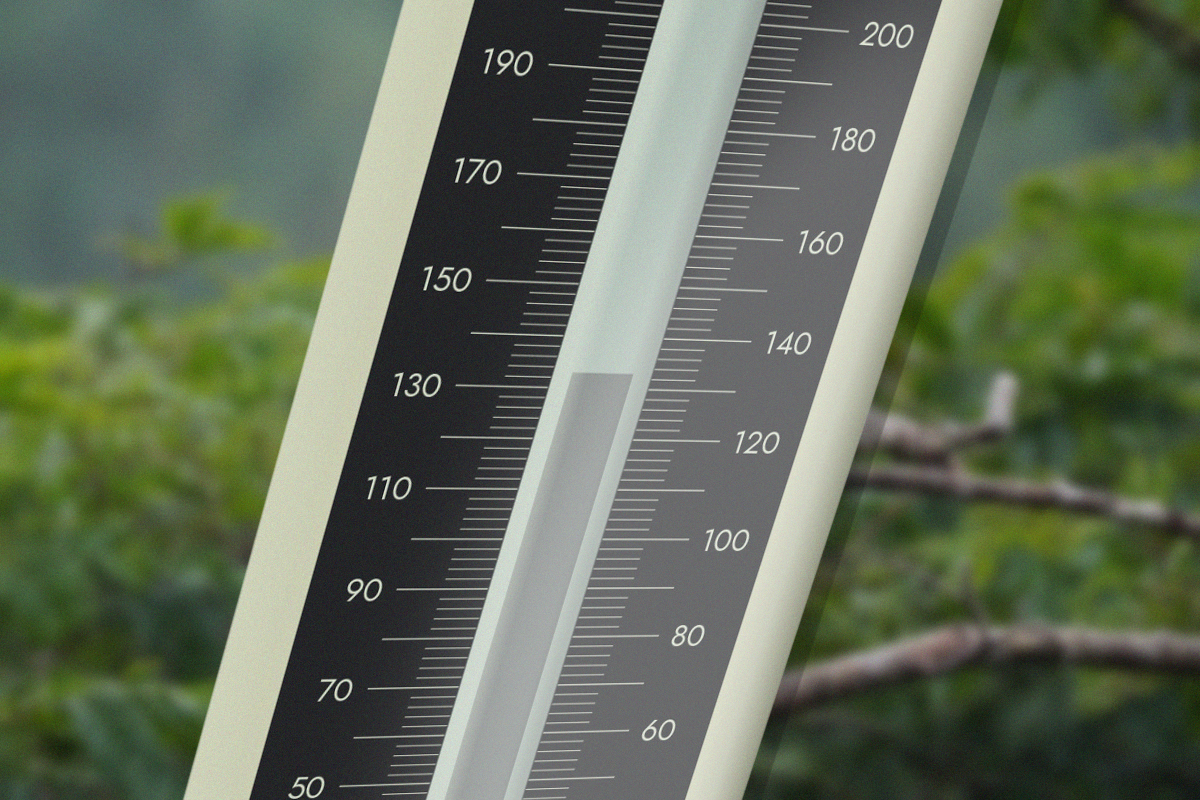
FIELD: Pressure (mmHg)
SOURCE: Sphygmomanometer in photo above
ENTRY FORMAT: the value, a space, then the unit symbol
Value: 133 mmHg
